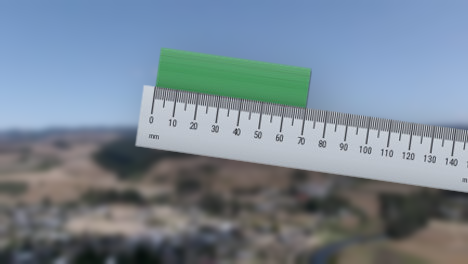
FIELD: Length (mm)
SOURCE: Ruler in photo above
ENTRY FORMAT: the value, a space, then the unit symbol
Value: 70 mm
